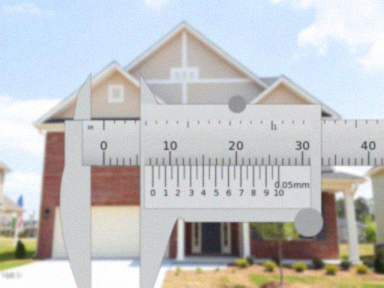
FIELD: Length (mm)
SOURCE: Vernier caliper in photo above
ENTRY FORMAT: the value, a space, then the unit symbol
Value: 7.4 mm
